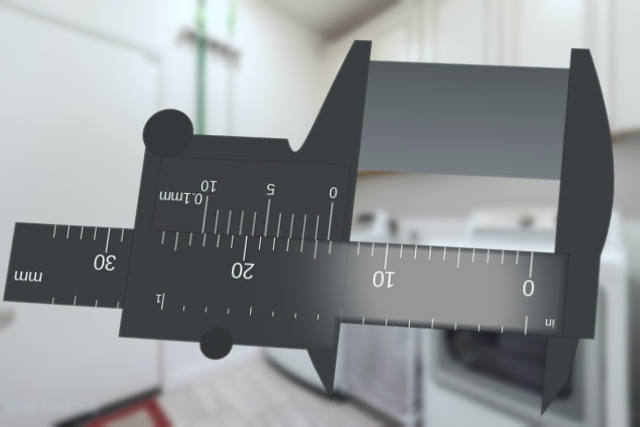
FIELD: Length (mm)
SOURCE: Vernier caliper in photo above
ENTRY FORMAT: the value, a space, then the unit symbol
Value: 14.2 mm
